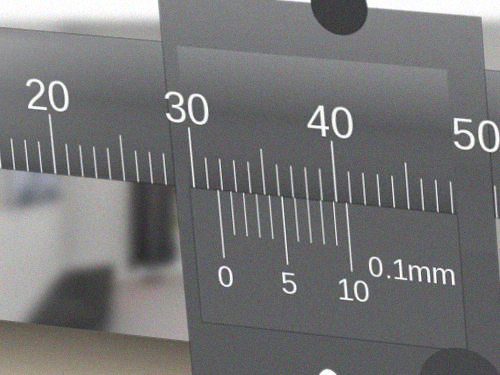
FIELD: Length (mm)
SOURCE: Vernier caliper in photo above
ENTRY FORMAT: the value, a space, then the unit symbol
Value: 31.7 mm
